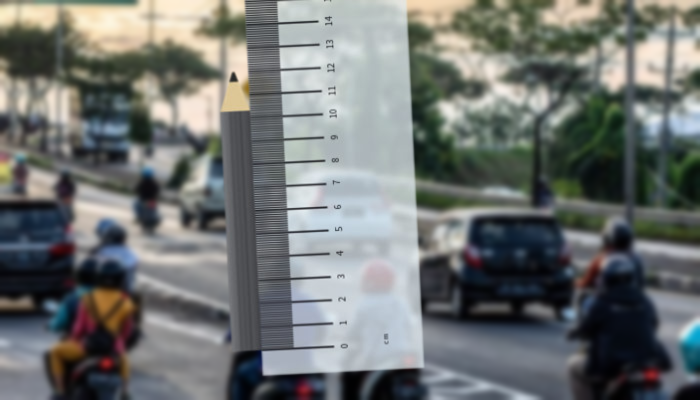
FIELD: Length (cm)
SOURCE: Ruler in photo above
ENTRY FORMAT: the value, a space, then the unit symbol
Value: 12 cm
